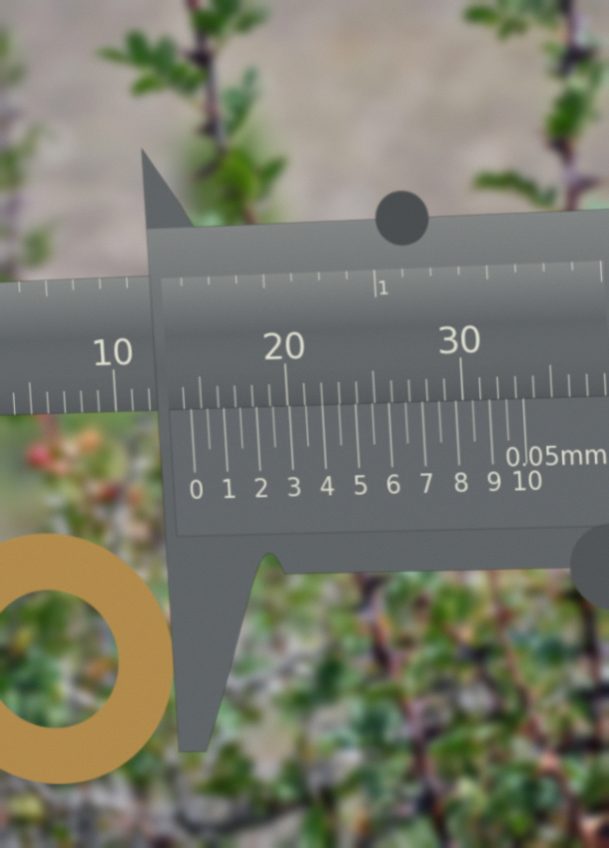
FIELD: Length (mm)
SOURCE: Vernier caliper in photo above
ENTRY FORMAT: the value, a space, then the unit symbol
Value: 14.4 mm
